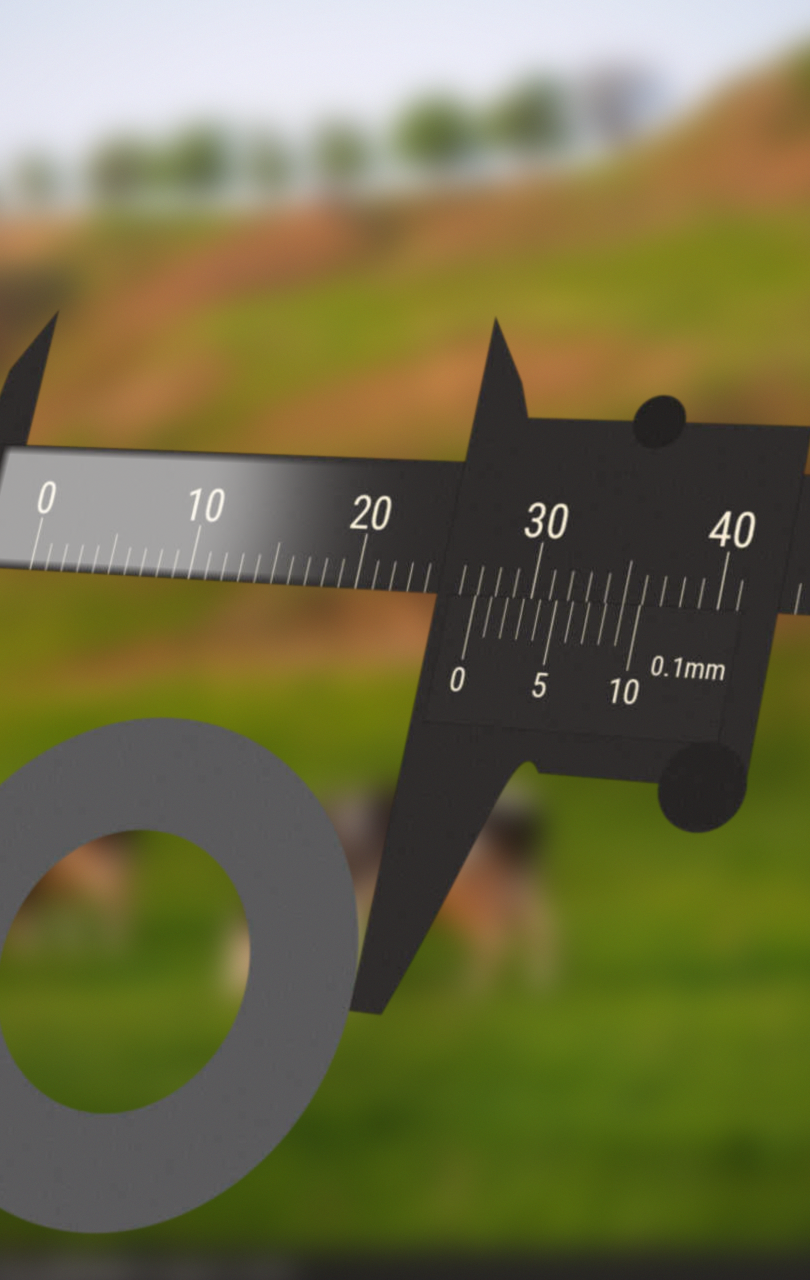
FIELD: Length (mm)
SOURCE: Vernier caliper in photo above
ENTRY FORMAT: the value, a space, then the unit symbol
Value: 26.9 mm
